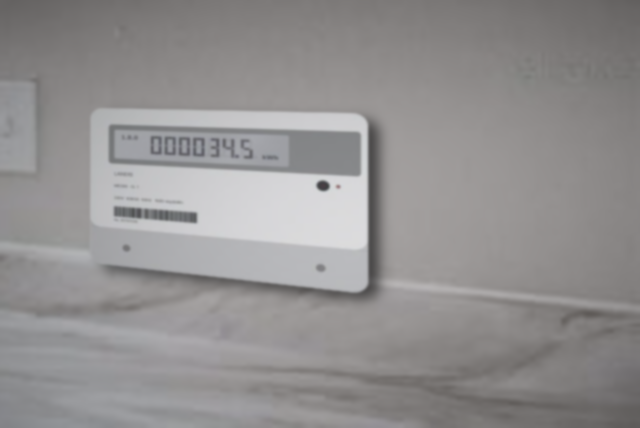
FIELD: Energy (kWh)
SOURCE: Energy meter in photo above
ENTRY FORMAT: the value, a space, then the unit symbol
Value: 34.5 kWh
